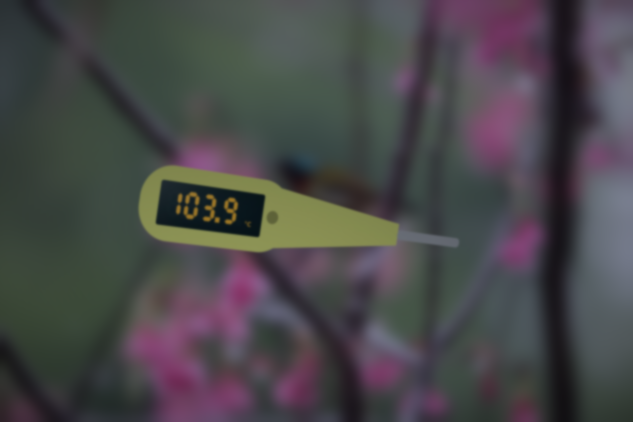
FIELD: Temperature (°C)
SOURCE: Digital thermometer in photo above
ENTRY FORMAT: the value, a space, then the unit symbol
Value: 103.9 °C
